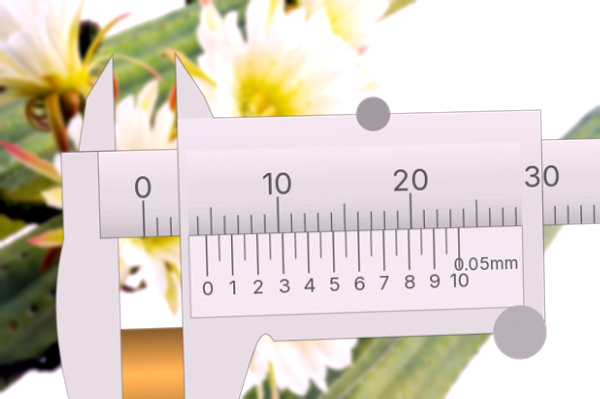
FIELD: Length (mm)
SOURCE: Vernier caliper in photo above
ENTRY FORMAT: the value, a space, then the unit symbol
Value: 4.6 mm
